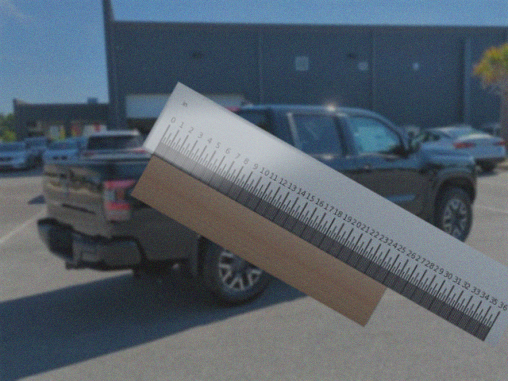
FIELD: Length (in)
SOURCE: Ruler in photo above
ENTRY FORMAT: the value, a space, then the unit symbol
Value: 25.5 in
